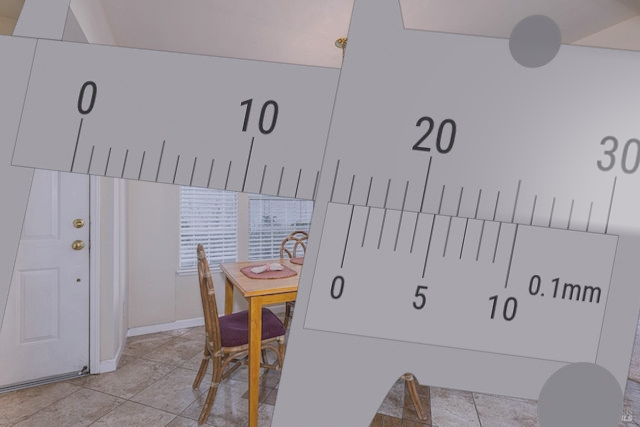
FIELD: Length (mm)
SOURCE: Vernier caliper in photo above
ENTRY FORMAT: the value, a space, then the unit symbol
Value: 16.3 mm
